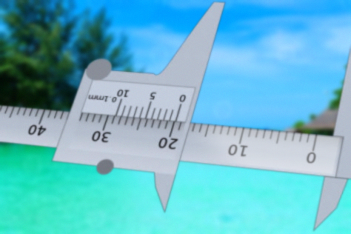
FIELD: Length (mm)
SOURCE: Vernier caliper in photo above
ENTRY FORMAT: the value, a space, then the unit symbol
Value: 19.8 mm
